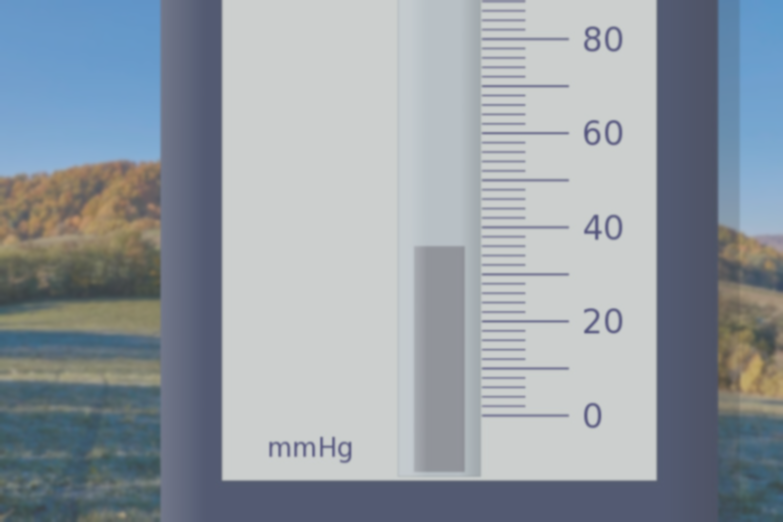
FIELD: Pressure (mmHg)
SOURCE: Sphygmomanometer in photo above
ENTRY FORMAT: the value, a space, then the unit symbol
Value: 36 mmHg
